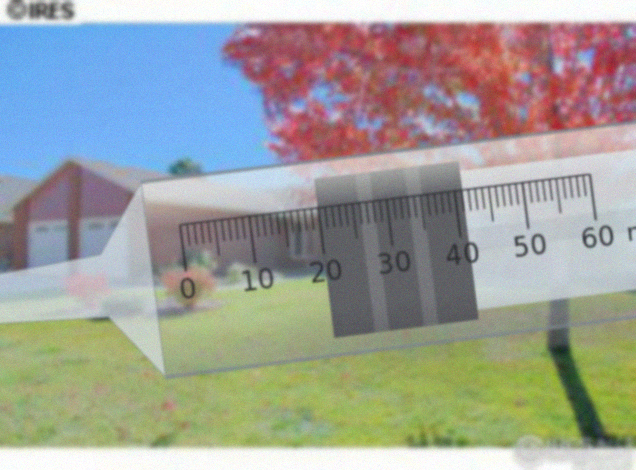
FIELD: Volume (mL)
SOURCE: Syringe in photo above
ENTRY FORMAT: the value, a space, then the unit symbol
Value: 20 mL
